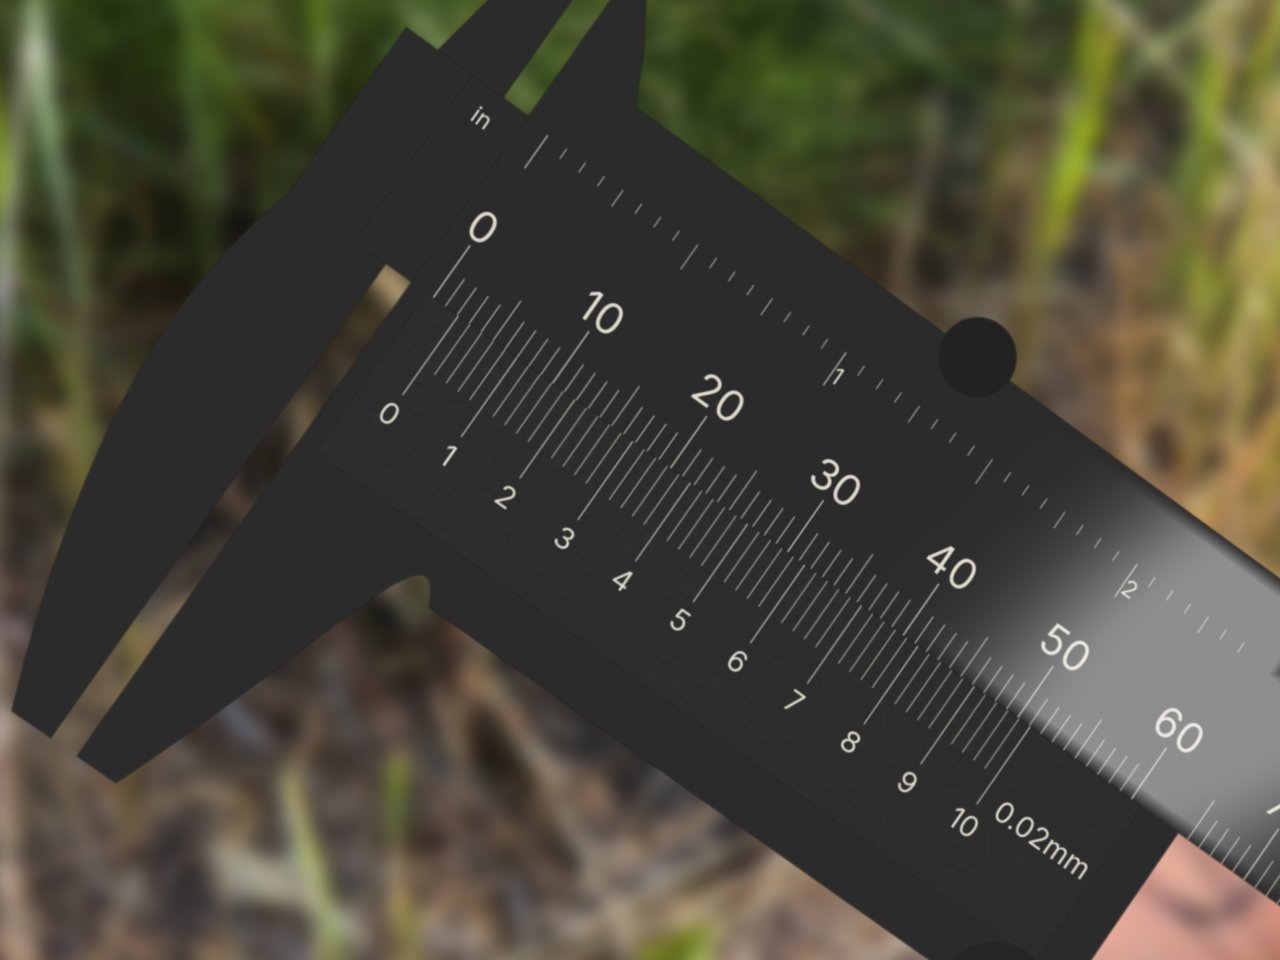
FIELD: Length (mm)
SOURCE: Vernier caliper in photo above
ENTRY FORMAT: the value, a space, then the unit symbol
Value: 2.1 mm
